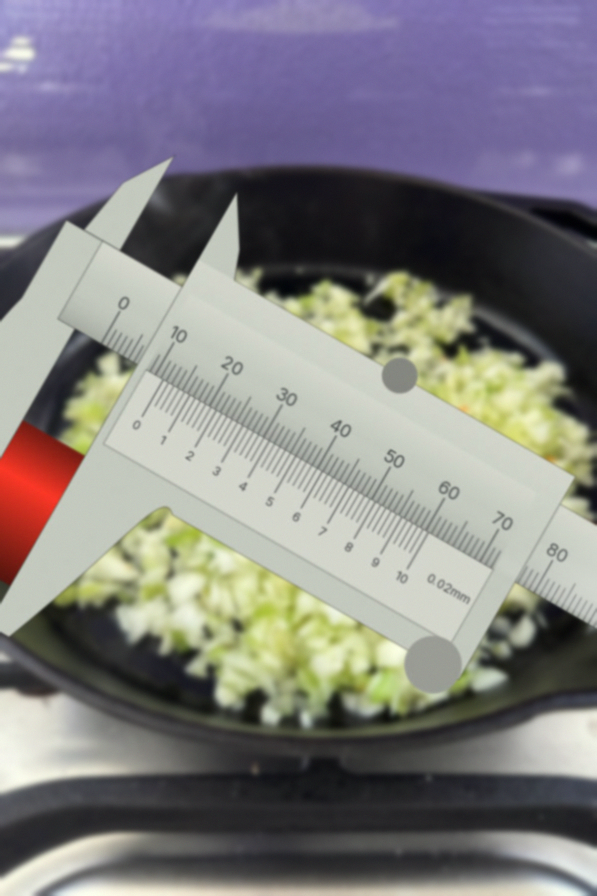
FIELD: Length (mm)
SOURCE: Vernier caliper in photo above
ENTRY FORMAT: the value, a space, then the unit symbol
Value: 11.5 mm
